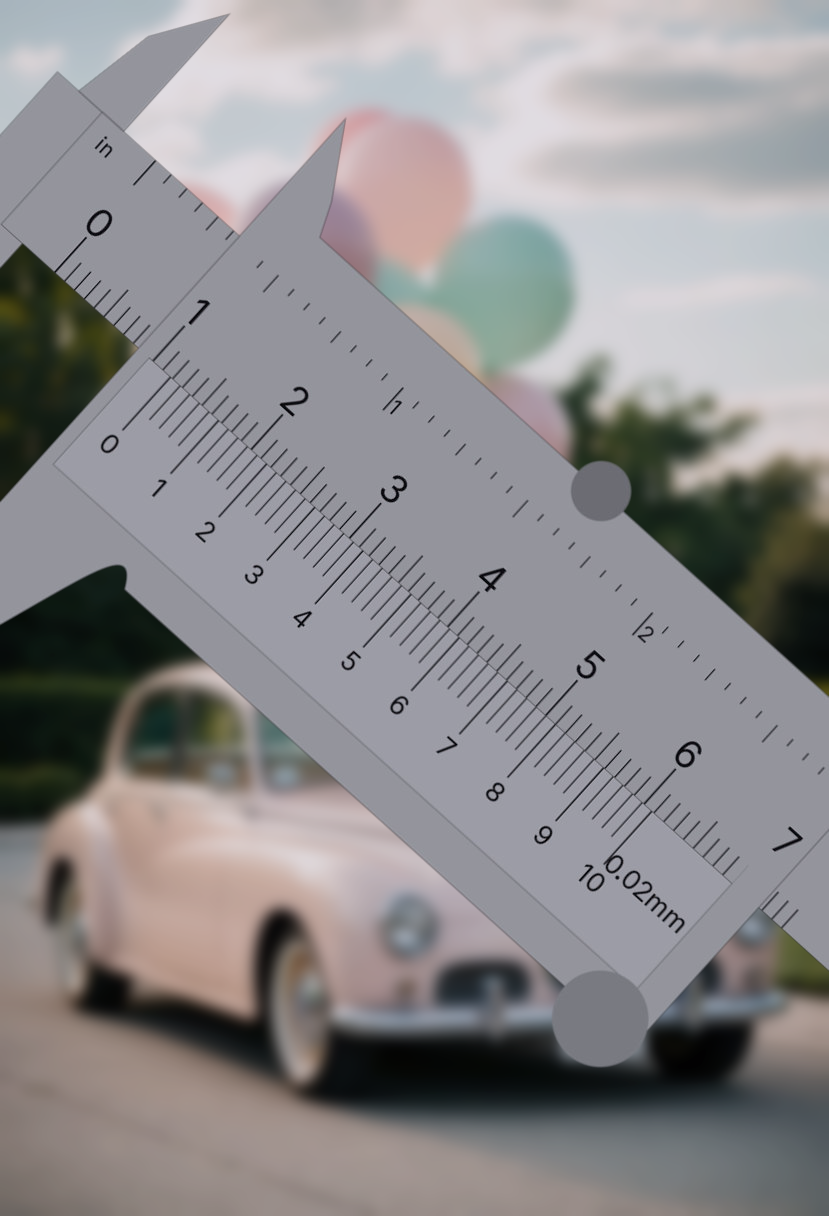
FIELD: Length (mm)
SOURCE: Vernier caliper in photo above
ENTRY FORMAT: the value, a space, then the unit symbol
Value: 11.8 mm
